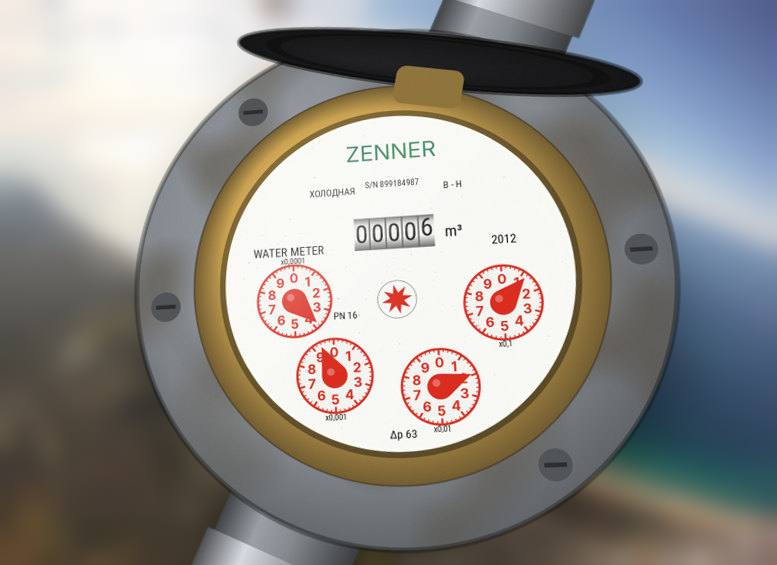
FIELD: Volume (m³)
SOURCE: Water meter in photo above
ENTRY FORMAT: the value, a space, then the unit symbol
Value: 6.1193 m³
